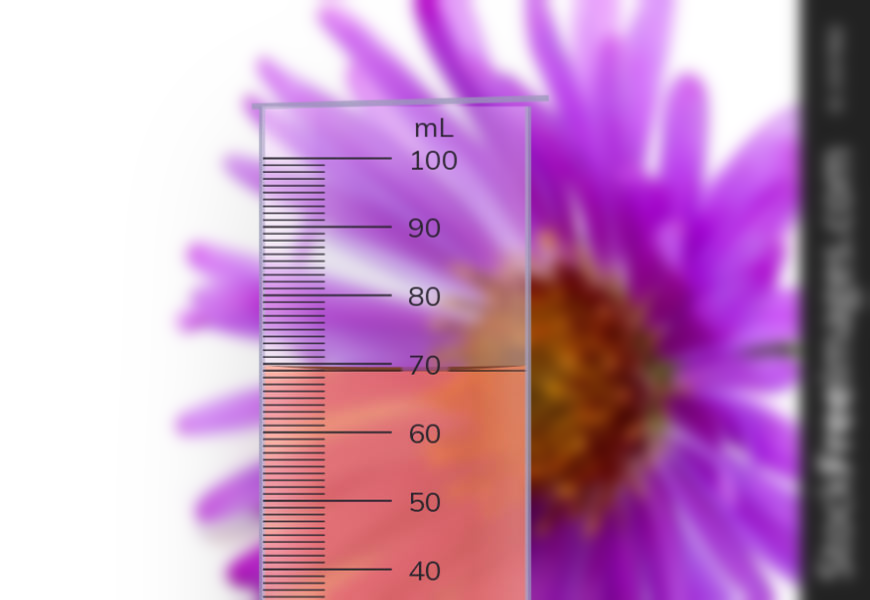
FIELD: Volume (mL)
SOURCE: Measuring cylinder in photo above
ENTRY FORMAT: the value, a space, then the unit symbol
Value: 69 mL
